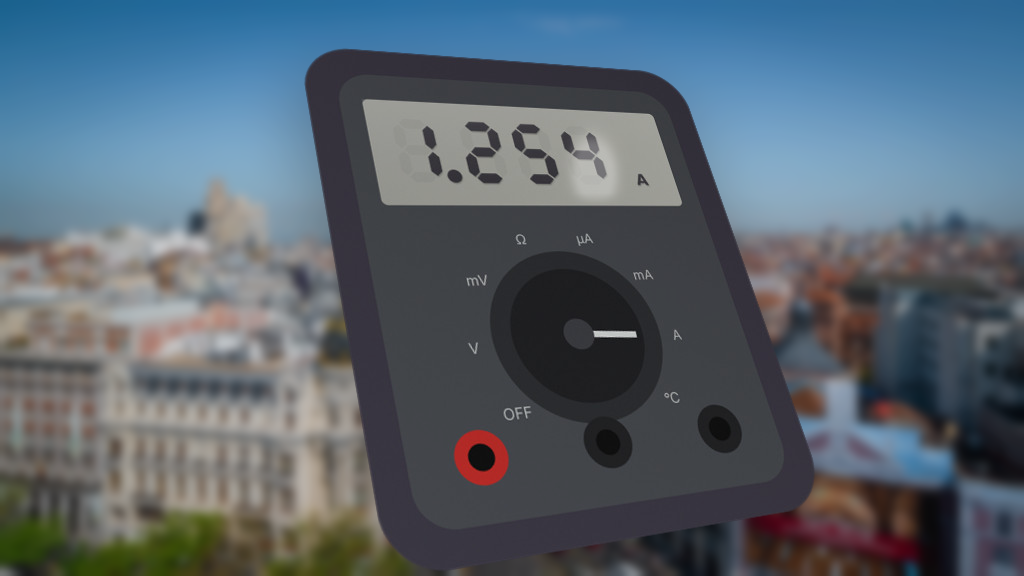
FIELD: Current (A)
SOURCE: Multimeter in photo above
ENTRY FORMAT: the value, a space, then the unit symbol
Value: 1.254 A
